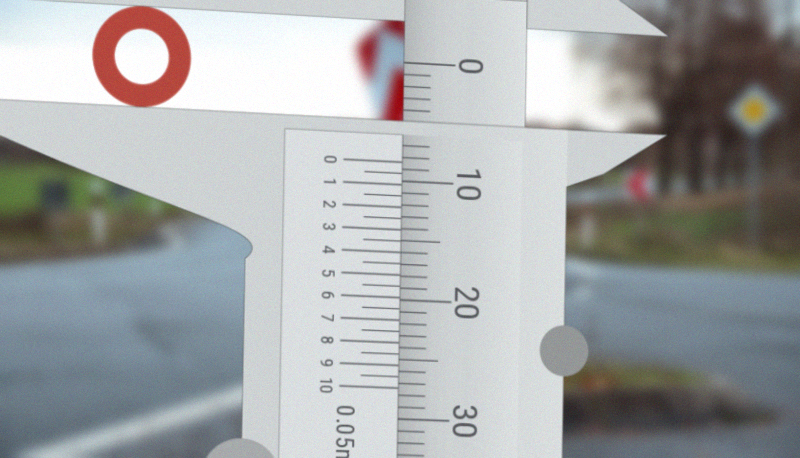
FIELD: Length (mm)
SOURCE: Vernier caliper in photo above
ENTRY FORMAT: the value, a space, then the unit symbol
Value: 8.4 mm
